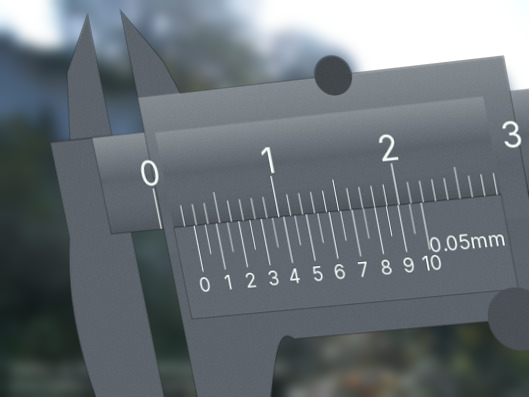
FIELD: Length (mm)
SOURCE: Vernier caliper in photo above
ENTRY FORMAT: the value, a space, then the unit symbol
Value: 2.8 mm
